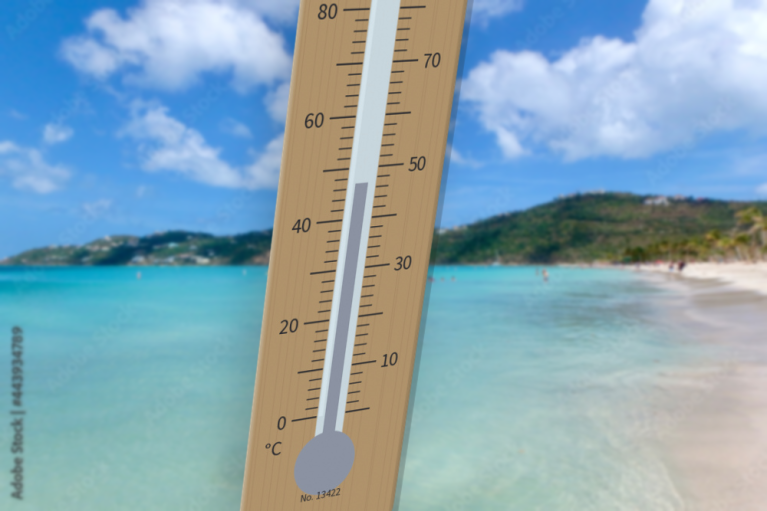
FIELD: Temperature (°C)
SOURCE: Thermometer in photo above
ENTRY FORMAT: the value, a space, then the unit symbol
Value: 47 °C
